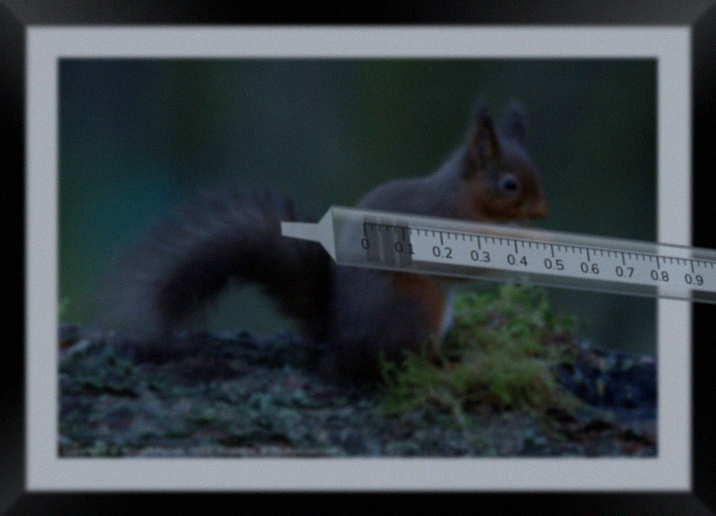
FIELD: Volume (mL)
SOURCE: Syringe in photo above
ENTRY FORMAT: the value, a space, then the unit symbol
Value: 0 mL
